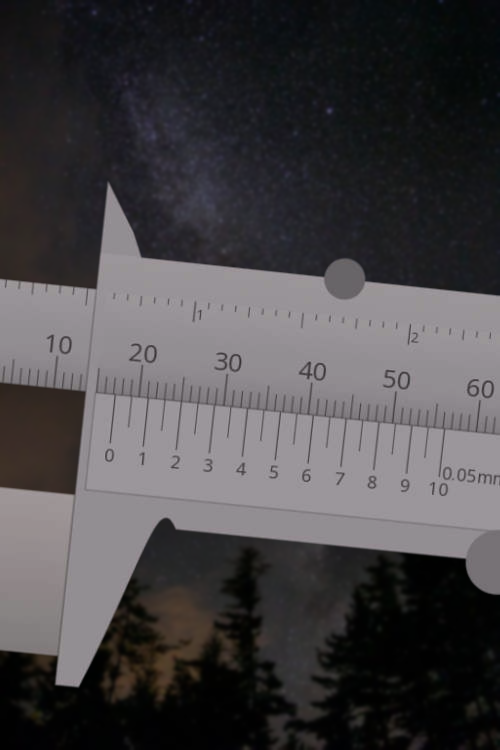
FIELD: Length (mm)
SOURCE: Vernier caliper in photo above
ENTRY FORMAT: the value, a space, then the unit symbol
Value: 17.2 mm
